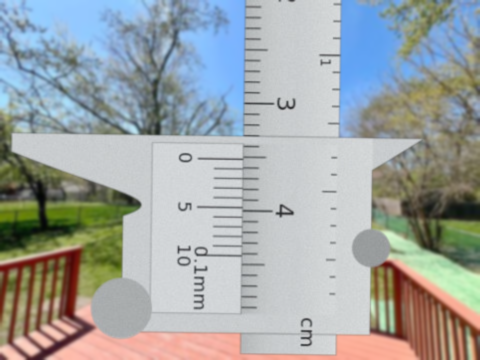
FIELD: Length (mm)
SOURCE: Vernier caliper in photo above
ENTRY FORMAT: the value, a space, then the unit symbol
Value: 35.2 mm
